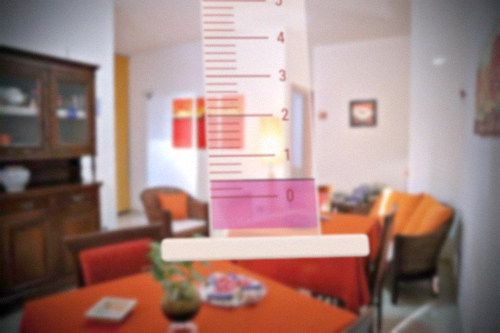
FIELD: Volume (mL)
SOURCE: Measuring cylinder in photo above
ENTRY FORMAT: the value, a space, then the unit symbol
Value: 0.4 mL
